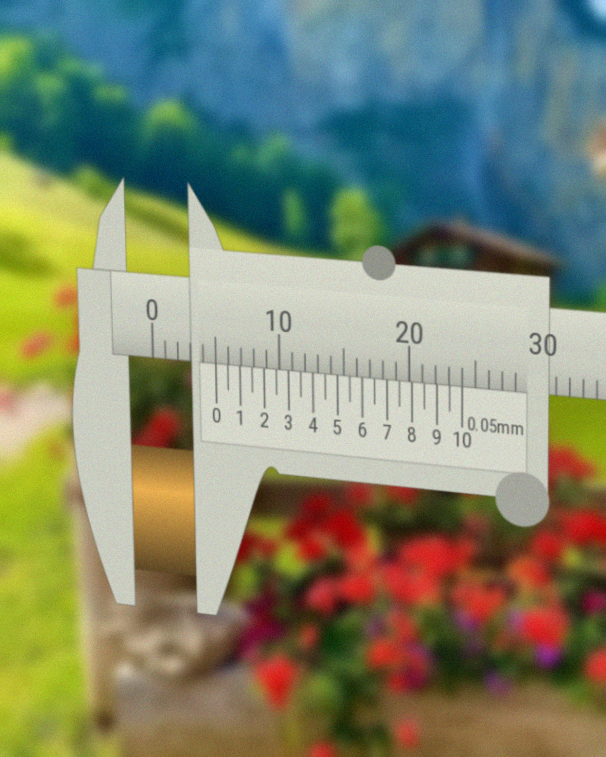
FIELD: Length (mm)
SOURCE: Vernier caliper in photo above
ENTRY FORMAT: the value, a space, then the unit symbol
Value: 5.0 mm
